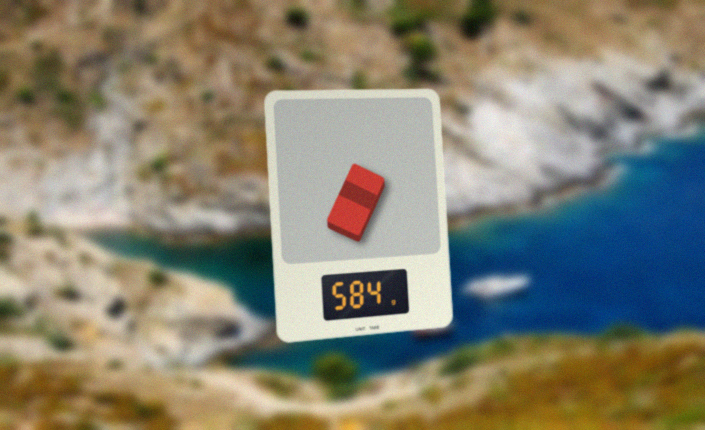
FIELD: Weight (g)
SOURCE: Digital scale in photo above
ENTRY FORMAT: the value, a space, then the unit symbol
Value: 584 g
